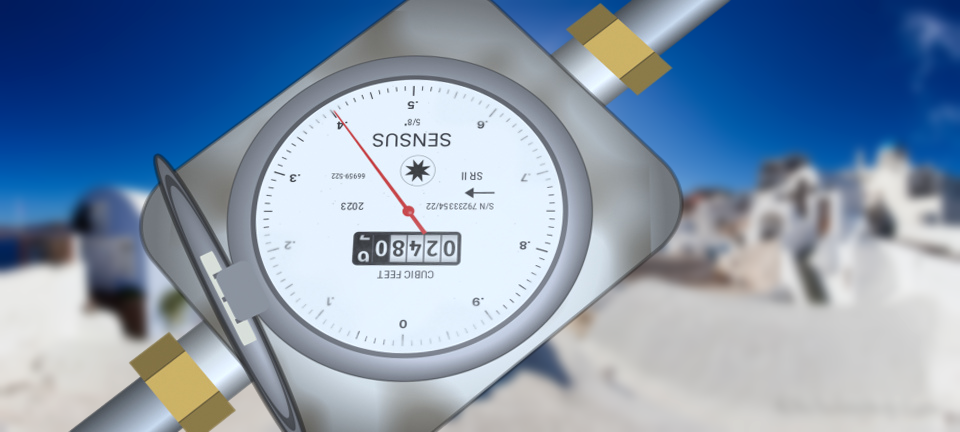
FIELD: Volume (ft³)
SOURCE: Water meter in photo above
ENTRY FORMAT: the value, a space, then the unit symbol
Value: 24806.40 ft³
